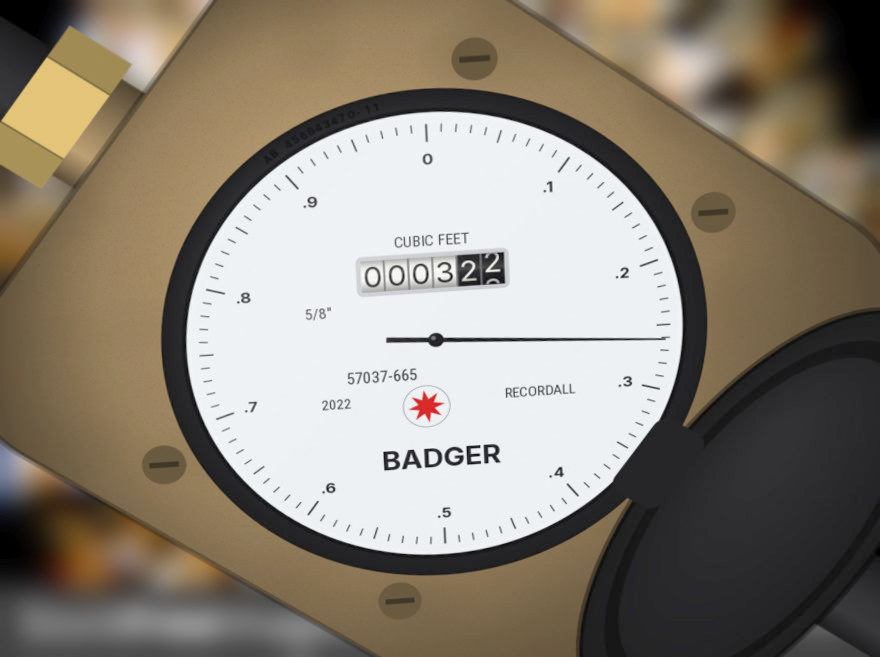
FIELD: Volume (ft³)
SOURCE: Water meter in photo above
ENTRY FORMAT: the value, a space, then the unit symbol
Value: 322.26 ft³
